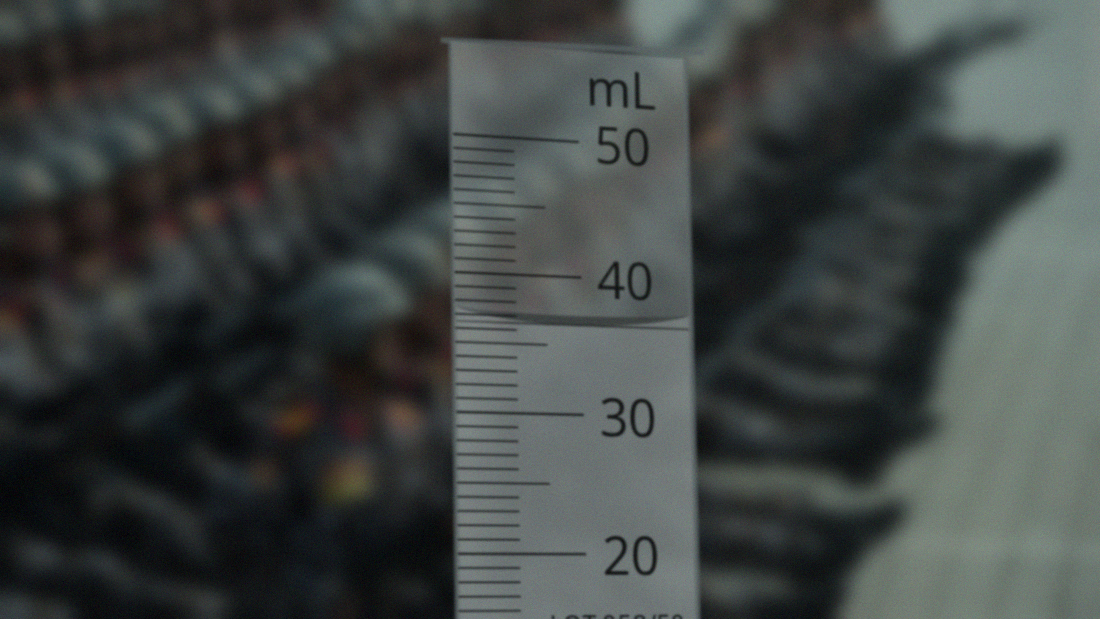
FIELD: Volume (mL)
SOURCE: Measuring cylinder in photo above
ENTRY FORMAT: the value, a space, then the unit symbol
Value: 36.5 mL
